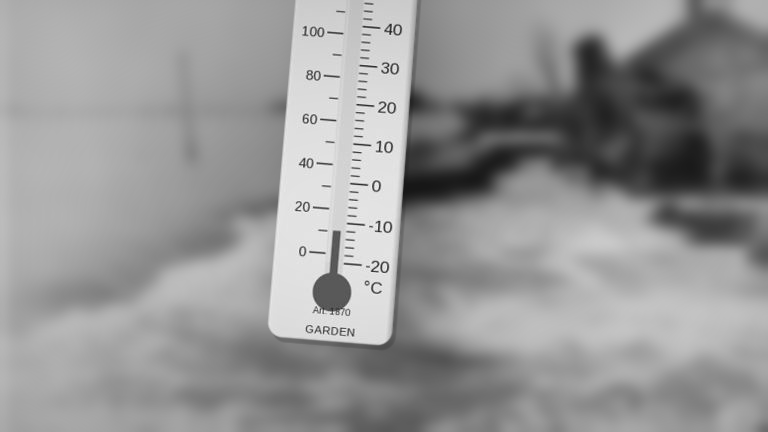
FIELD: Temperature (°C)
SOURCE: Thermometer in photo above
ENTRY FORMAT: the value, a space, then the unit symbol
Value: -12 °C
